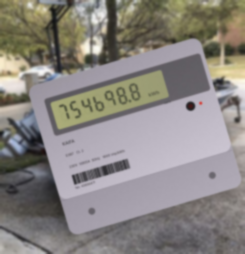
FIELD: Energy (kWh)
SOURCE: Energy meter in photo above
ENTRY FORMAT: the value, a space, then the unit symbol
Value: 754698.8 kWh
